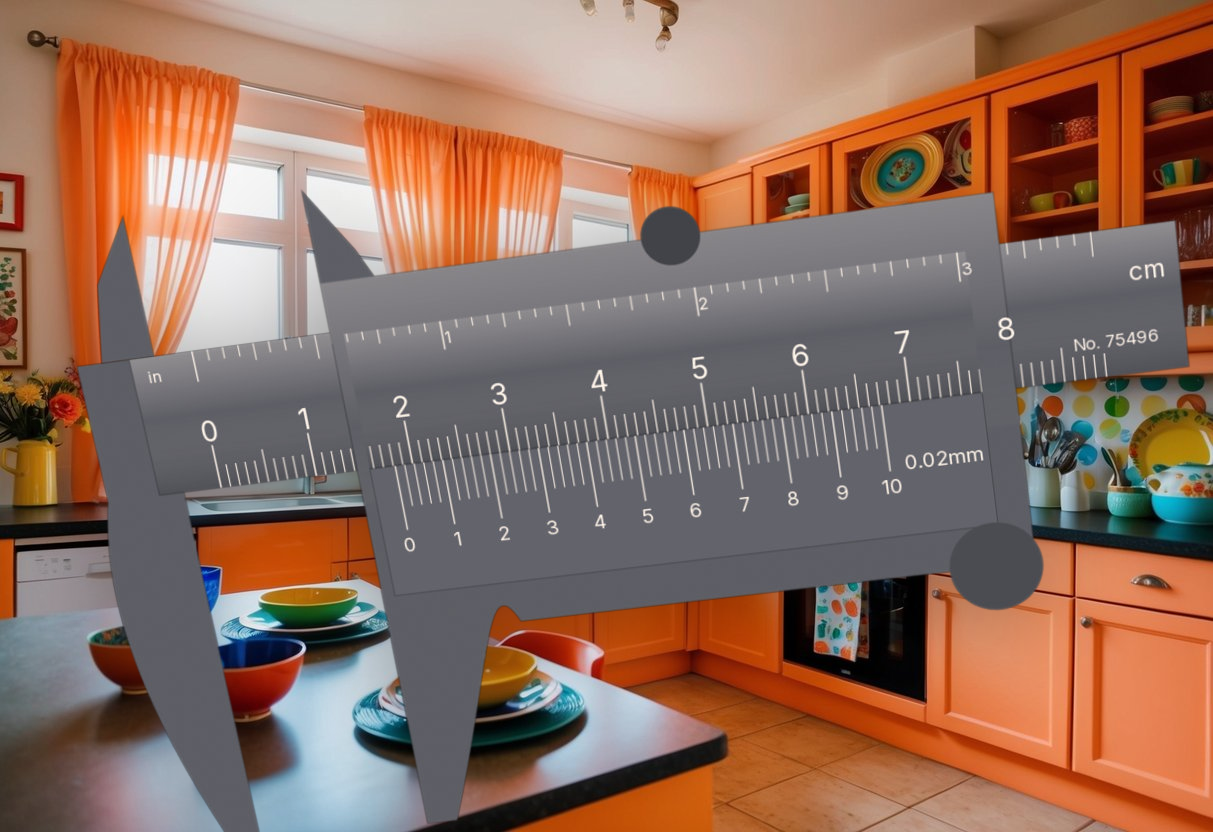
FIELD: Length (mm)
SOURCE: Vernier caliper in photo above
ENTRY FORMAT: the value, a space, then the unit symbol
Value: 18.2 mm
